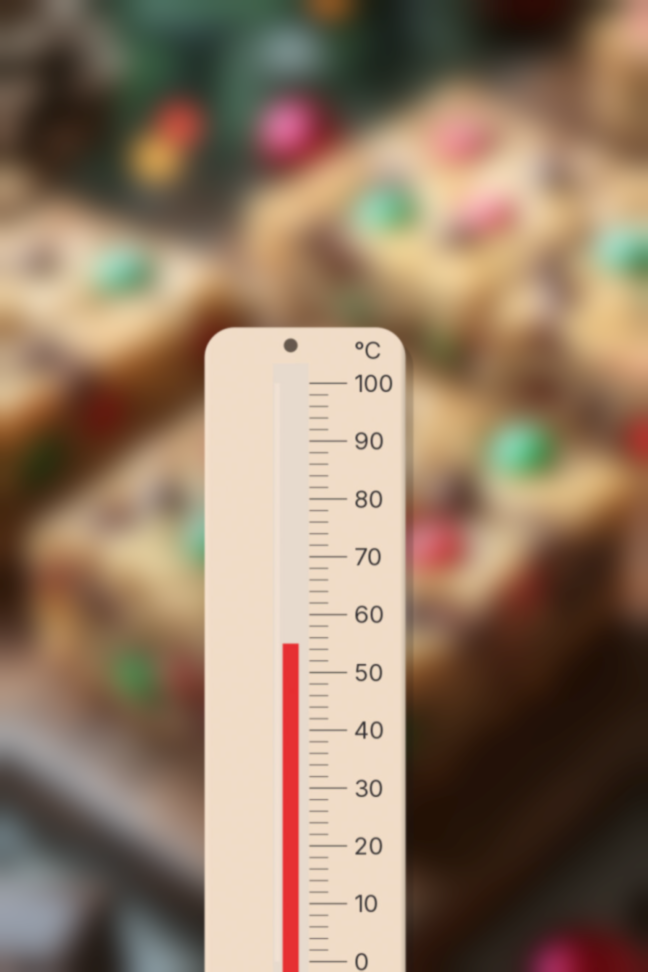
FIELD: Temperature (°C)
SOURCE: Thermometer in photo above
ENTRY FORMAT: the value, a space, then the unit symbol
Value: 55 °C
